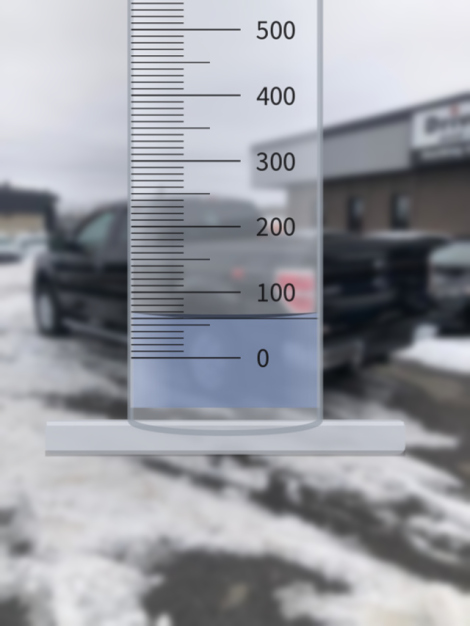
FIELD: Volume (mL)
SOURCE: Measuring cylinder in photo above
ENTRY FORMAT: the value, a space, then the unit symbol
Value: 60 mL
